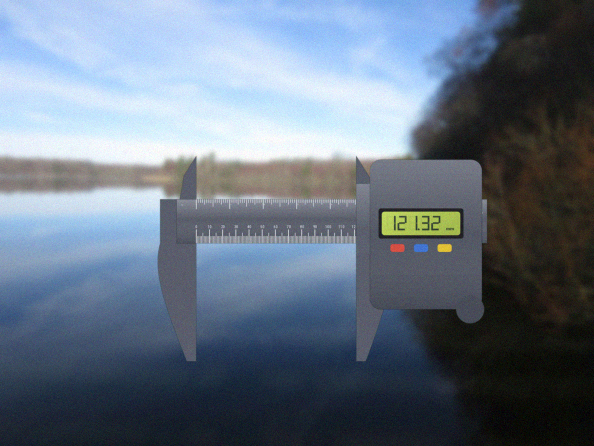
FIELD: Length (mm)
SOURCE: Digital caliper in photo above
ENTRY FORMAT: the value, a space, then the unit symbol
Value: 121.32 mm
